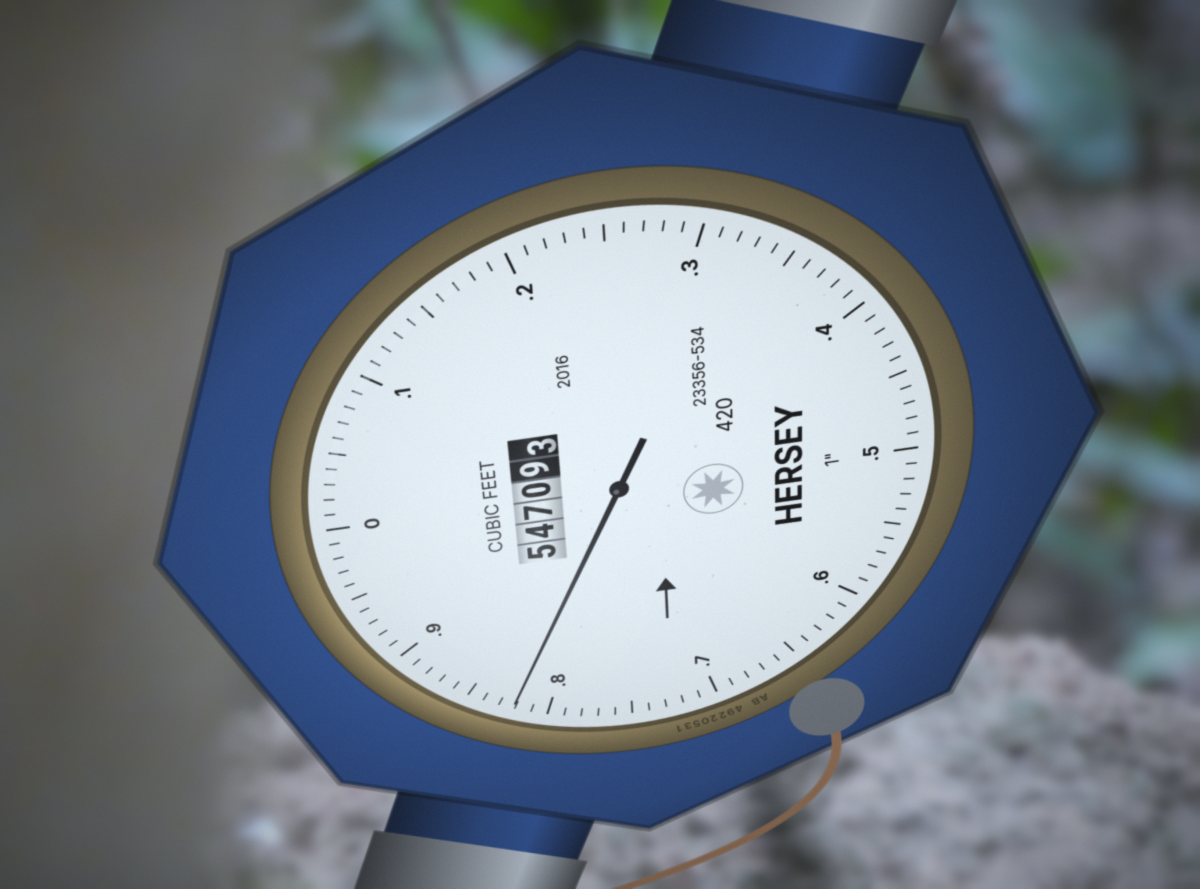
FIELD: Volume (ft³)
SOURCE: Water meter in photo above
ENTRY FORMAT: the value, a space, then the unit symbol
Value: 547092.82 ft³
